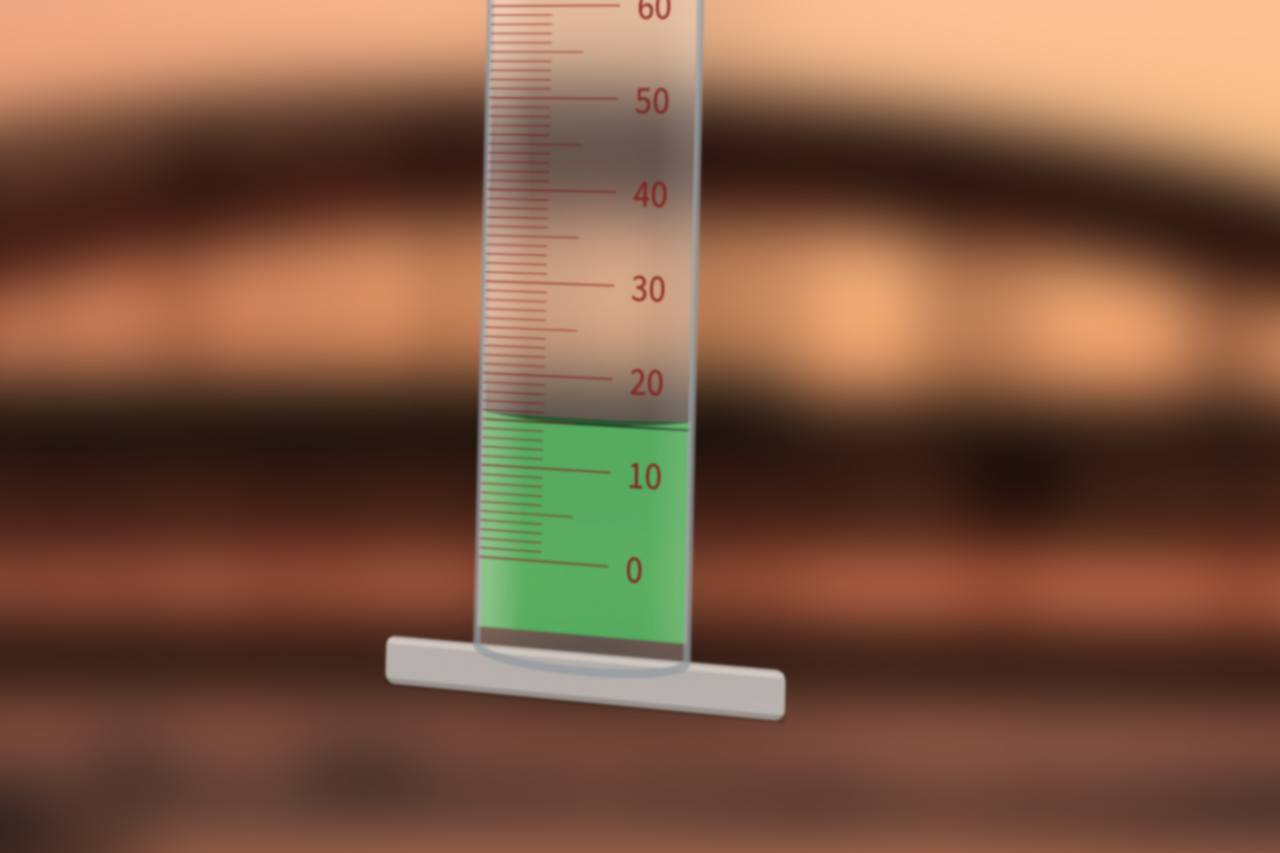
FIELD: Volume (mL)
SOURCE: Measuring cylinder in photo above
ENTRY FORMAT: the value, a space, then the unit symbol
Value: 15 mL
